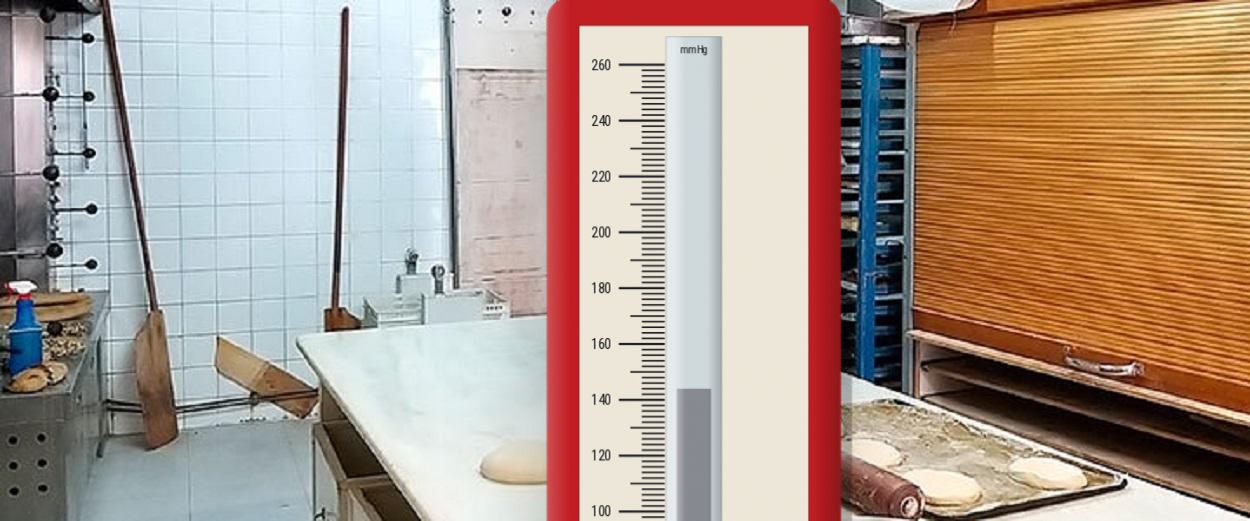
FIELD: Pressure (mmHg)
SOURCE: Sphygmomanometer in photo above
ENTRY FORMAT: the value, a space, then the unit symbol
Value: 144 mmHg
